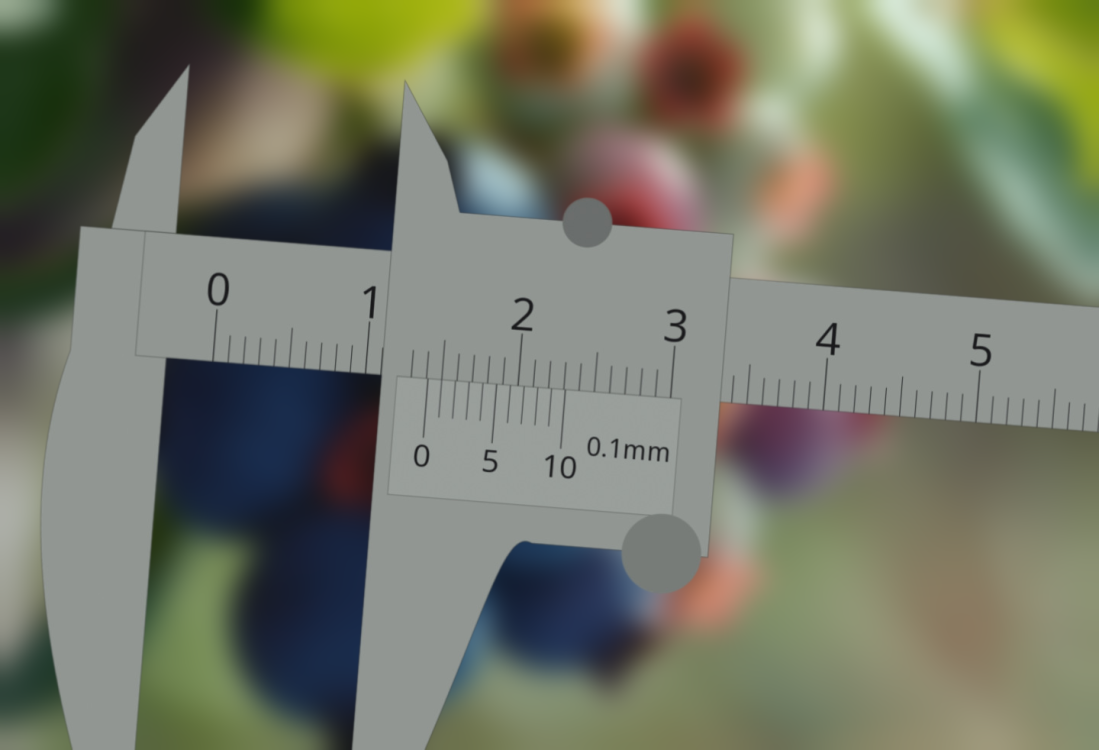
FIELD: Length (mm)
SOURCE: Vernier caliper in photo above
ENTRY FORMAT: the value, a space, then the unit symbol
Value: 14.1 mm
